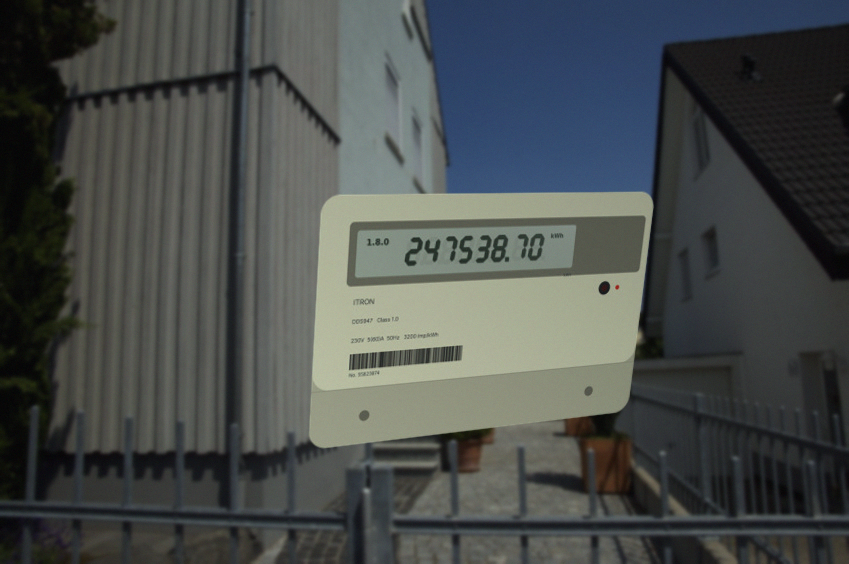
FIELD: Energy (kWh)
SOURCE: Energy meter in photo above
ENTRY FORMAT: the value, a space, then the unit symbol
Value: 247538.70 kWh
